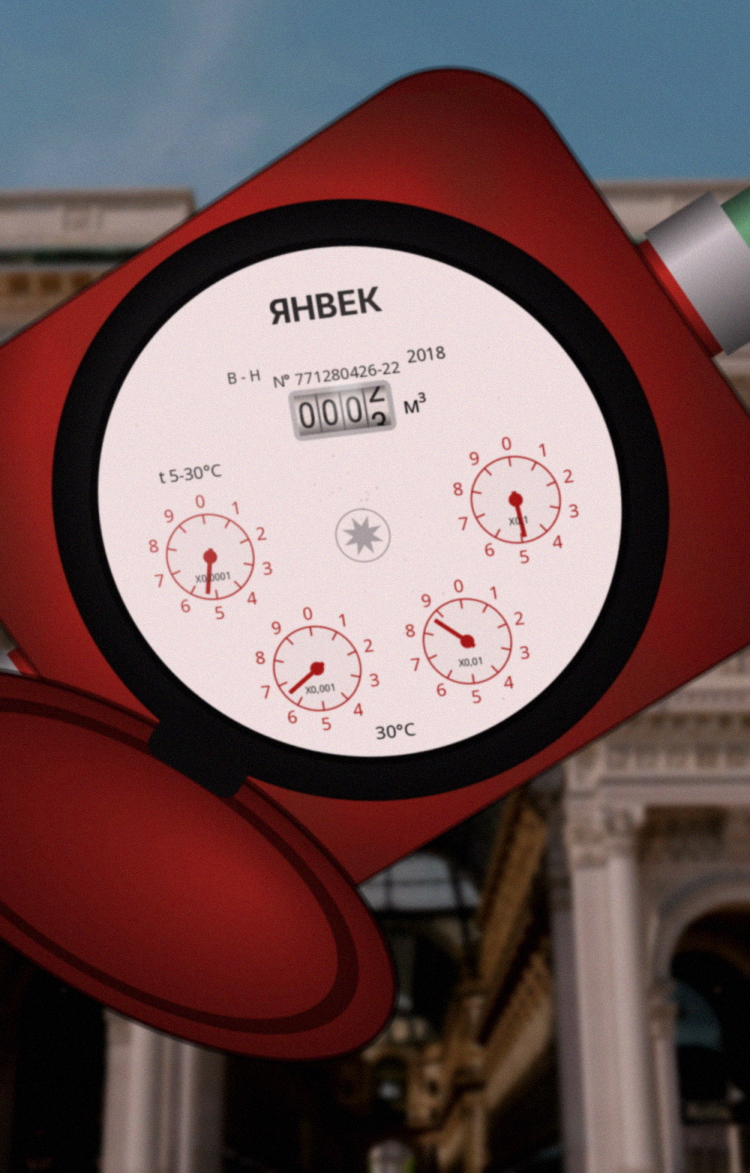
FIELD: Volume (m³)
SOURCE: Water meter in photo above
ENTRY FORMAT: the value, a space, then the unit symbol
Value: 2.4865 m³
